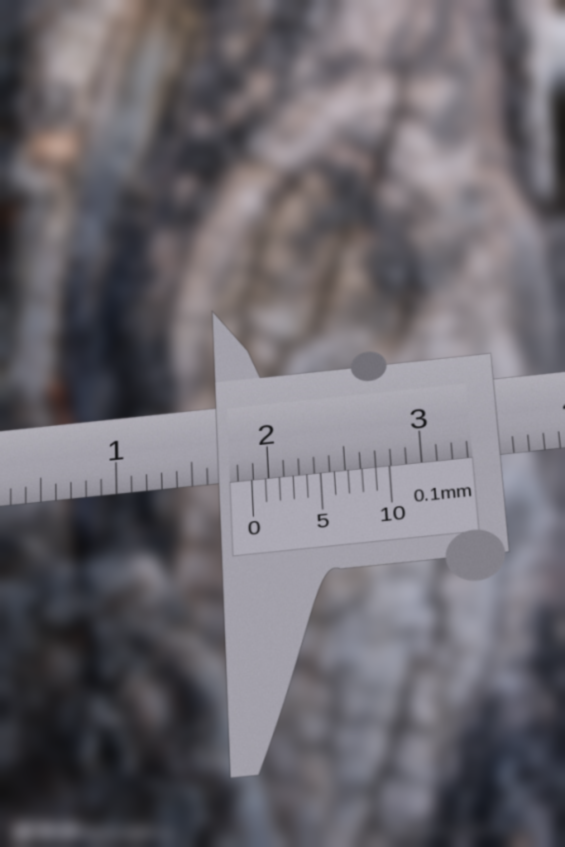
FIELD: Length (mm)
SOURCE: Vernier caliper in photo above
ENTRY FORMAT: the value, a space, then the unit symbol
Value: 18.9 mm
